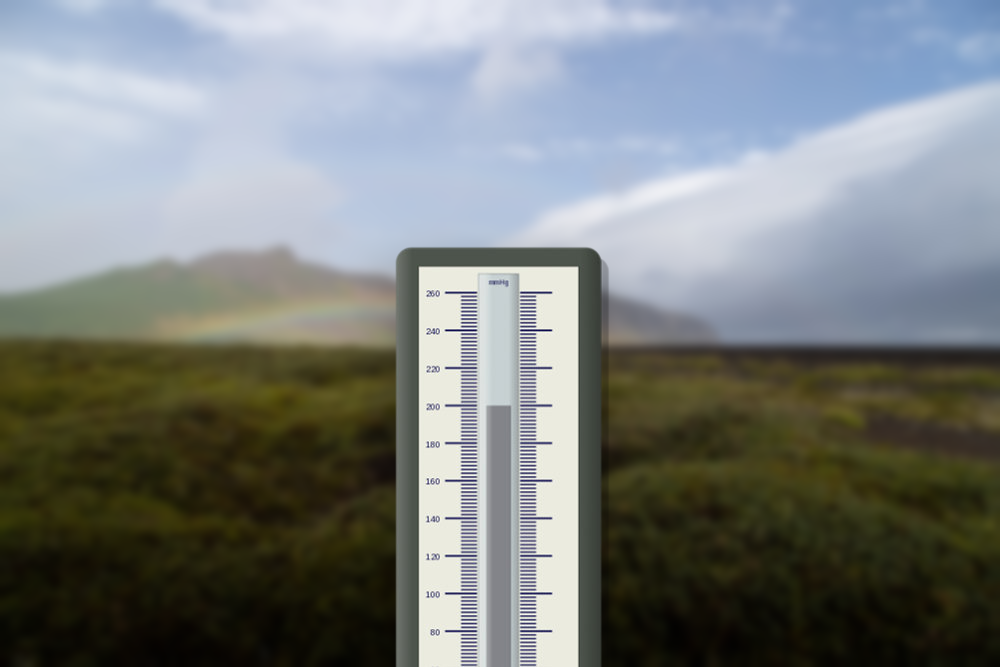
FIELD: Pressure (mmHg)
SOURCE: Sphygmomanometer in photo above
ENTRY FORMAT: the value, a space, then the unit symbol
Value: 200 mmHg
